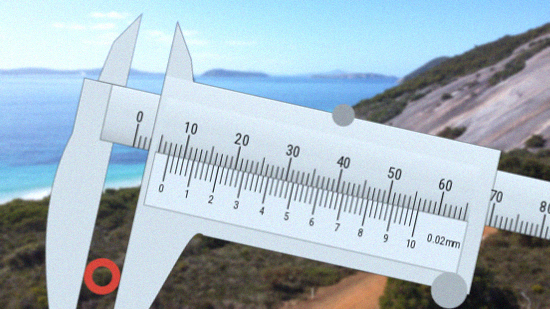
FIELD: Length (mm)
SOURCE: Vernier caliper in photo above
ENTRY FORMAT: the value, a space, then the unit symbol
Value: 7.0 mm
